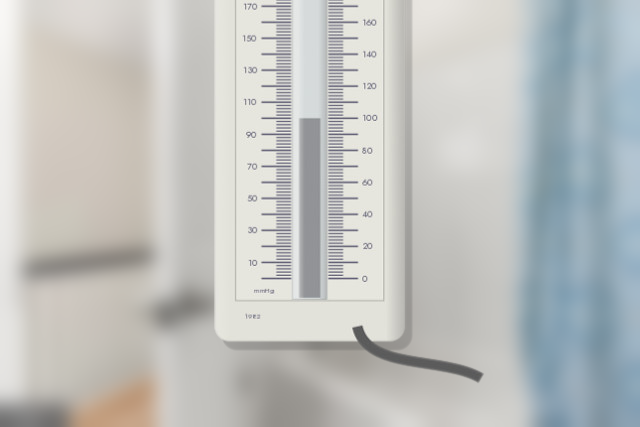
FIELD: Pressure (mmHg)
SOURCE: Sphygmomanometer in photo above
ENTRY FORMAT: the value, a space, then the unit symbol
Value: 100 mmHg
